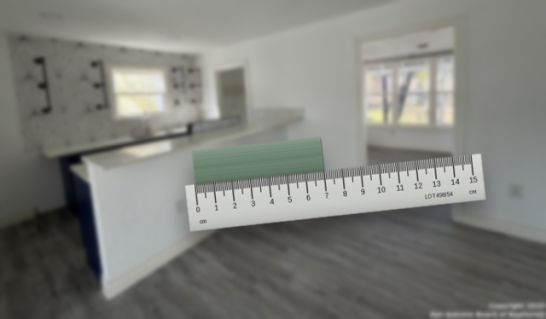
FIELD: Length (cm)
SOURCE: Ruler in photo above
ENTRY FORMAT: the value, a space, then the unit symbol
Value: 7 cm
